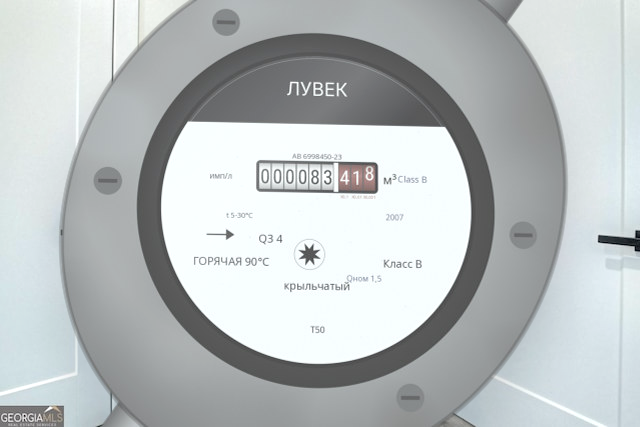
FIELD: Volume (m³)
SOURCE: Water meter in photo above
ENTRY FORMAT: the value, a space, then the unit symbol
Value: 83.418 m³
